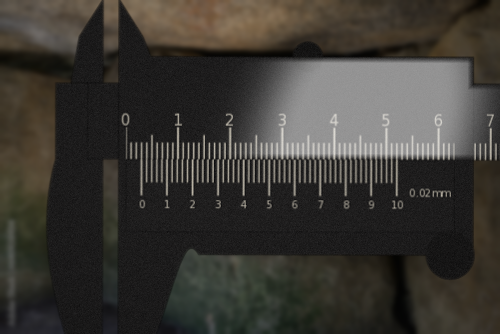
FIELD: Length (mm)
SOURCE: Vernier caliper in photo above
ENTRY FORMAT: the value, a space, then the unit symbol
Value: 3.0 mm
